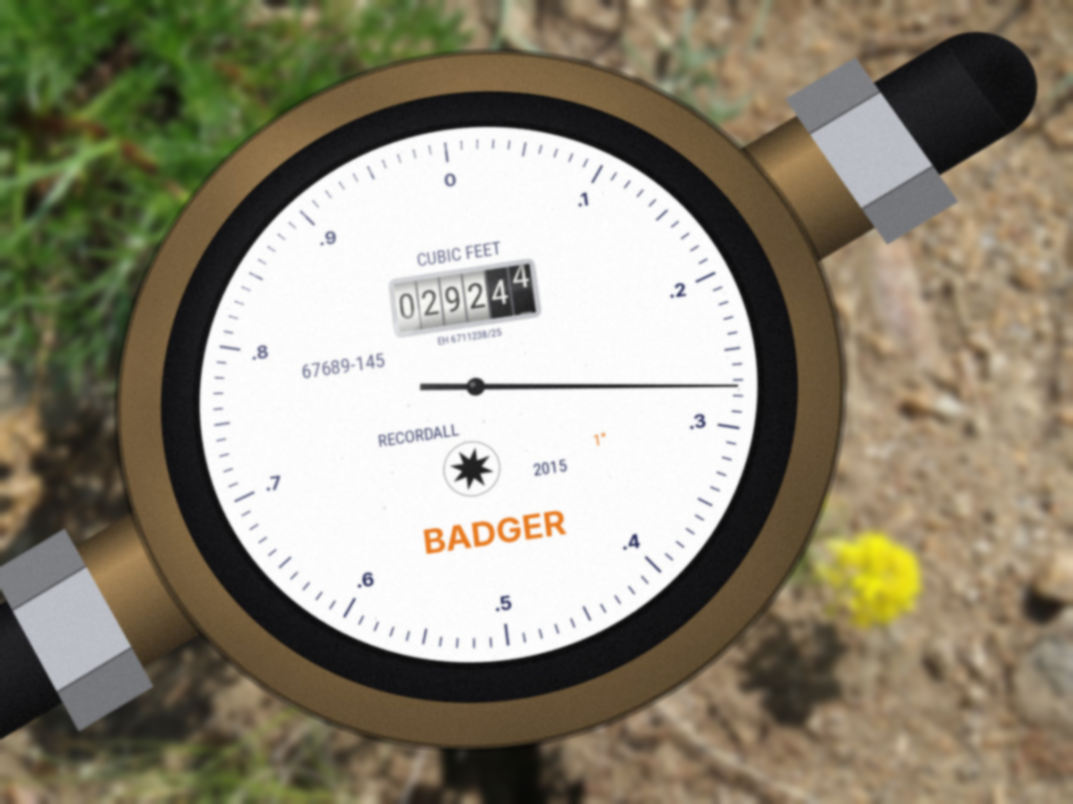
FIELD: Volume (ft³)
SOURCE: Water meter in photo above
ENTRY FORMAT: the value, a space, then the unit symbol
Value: 29244.27 ft³
